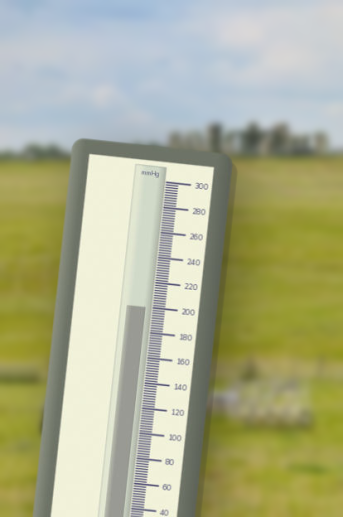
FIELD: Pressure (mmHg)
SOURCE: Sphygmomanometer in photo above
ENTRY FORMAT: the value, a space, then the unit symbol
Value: 200 mmHg
